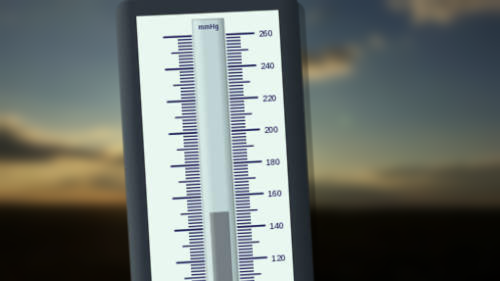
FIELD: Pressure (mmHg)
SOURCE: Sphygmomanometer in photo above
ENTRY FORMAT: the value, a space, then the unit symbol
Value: 150 mmHg
